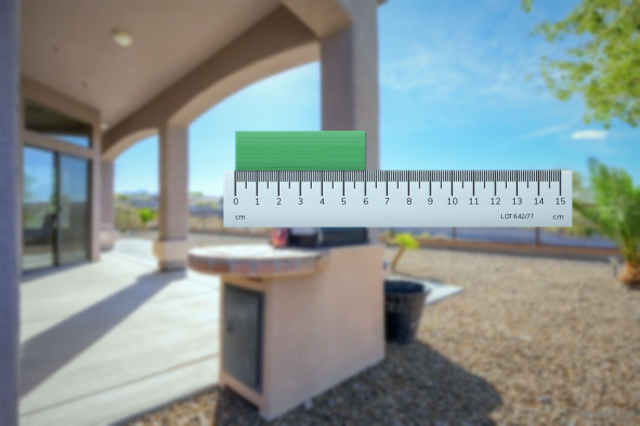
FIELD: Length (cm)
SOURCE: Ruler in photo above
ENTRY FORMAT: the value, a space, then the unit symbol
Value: 6 cm
